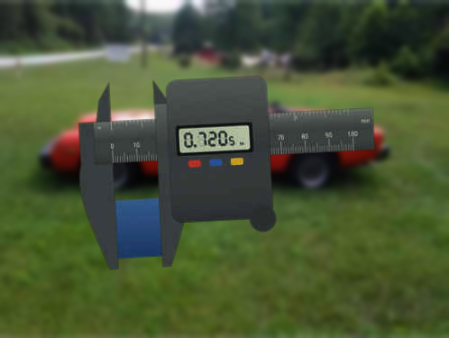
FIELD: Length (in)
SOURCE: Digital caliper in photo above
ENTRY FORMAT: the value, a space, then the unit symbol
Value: 0.7205 in
